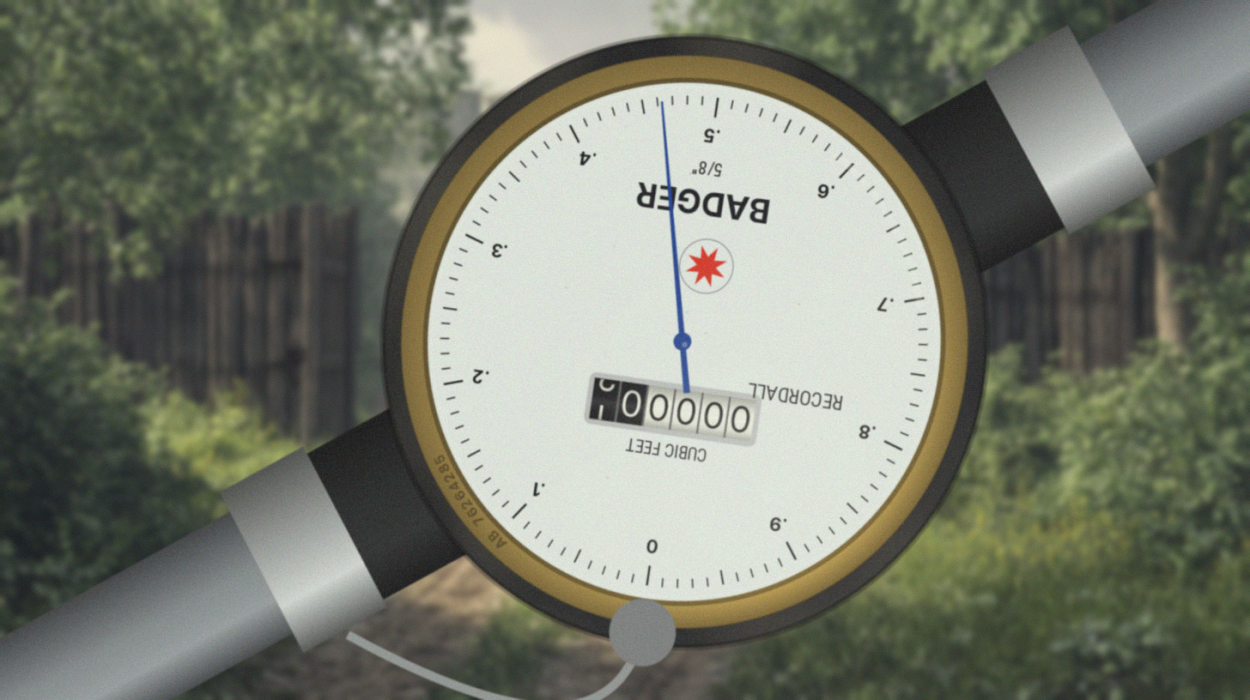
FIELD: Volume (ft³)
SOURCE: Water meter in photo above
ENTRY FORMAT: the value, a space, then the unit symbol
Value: 1.46 ft³
